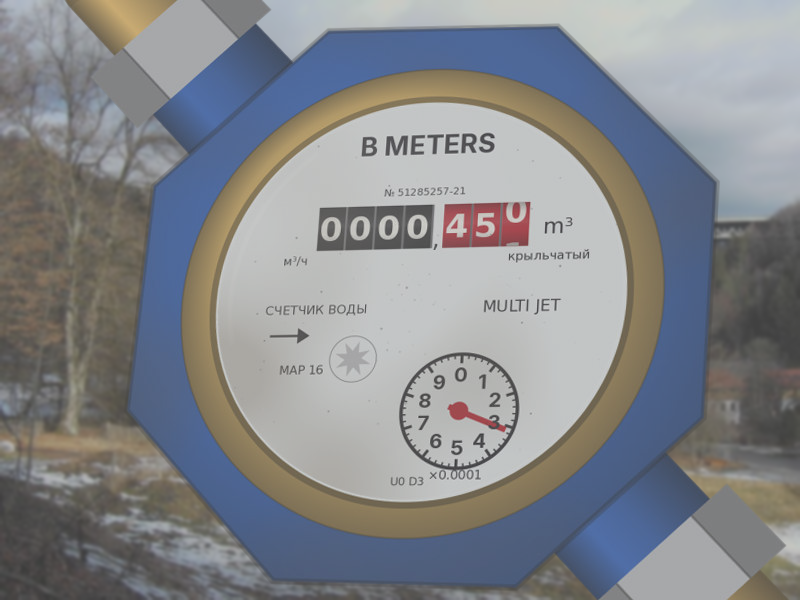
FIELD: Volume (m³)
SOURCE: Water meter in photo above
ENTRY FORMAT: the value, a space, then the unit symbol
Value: 0.4503 m³
